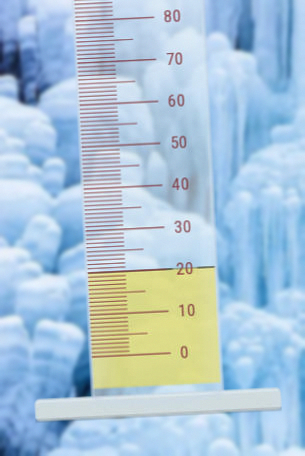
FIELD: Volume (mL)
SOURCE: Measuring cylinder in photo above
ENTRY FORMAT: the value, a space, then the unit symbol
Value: 20 mL
